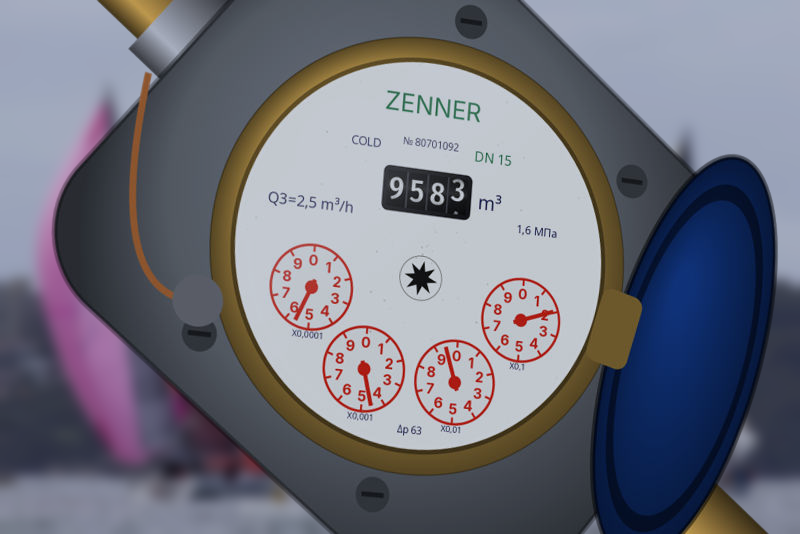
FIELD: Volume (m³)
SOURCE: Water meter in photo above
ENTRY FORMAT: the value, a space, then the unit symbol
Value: 9583.1945 m³
